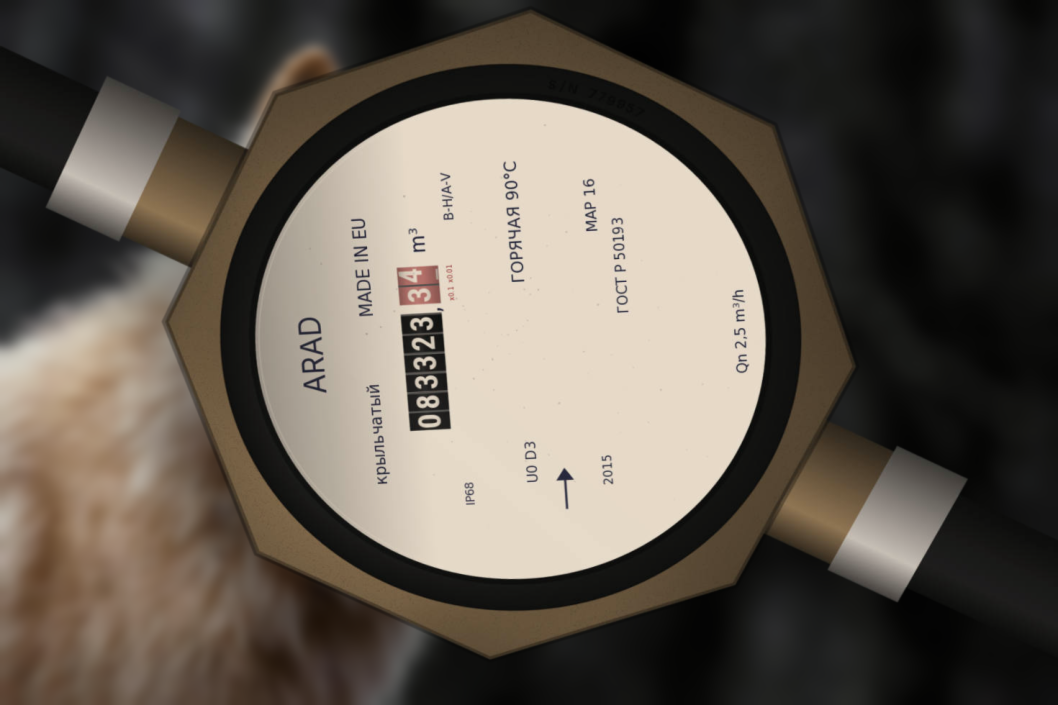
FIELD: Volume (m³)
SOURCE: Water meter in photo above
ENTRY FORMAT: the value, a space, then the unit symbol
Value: 83323.34 m³
